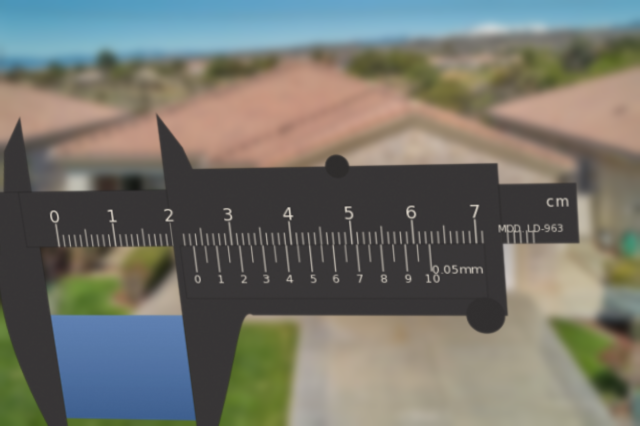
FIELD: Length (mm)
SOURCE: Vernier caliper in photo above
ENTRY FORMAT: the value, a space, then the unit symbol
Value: 23.5 mm
